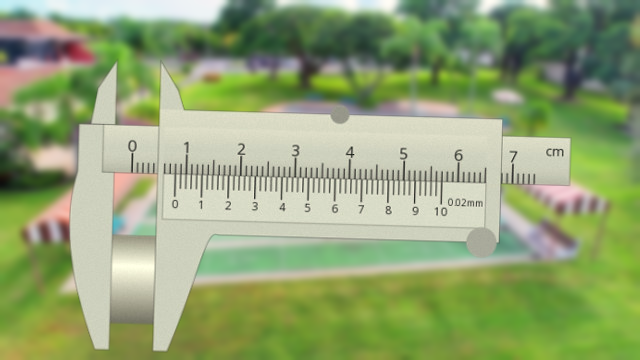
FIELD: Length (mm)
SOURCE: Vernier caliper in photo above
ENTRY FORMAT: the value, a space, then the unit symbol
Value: 8.0 mm
